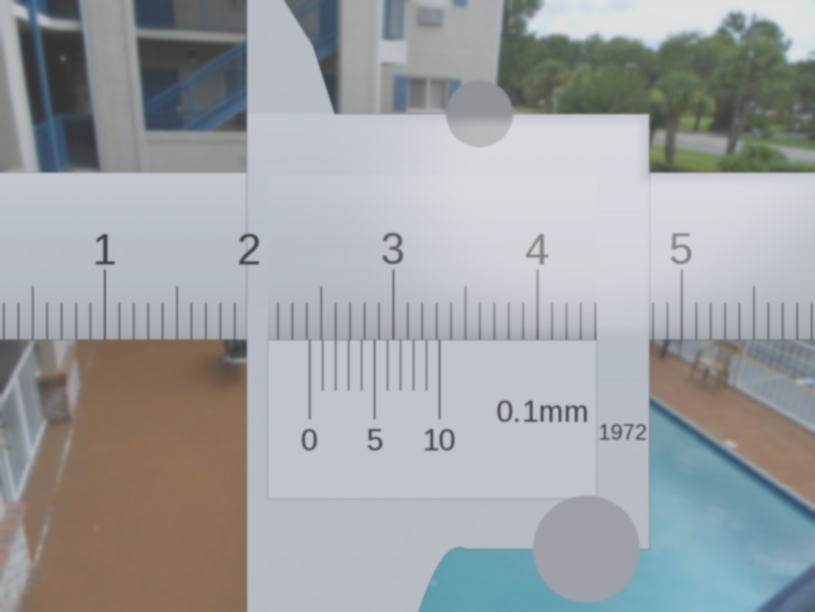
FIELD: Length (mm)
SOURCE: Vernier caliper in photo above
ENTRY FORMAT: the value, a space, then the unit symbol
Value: 24.2 mm
